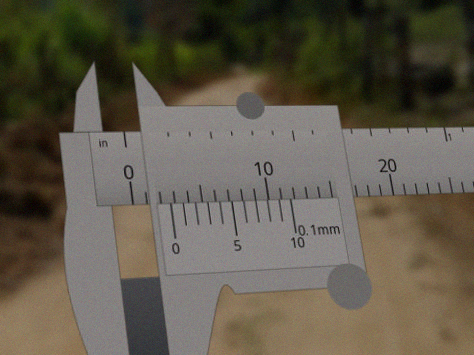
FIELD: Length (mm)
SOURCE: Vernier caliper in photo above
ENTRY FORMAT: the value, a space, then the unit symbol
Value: 2.7 mm
